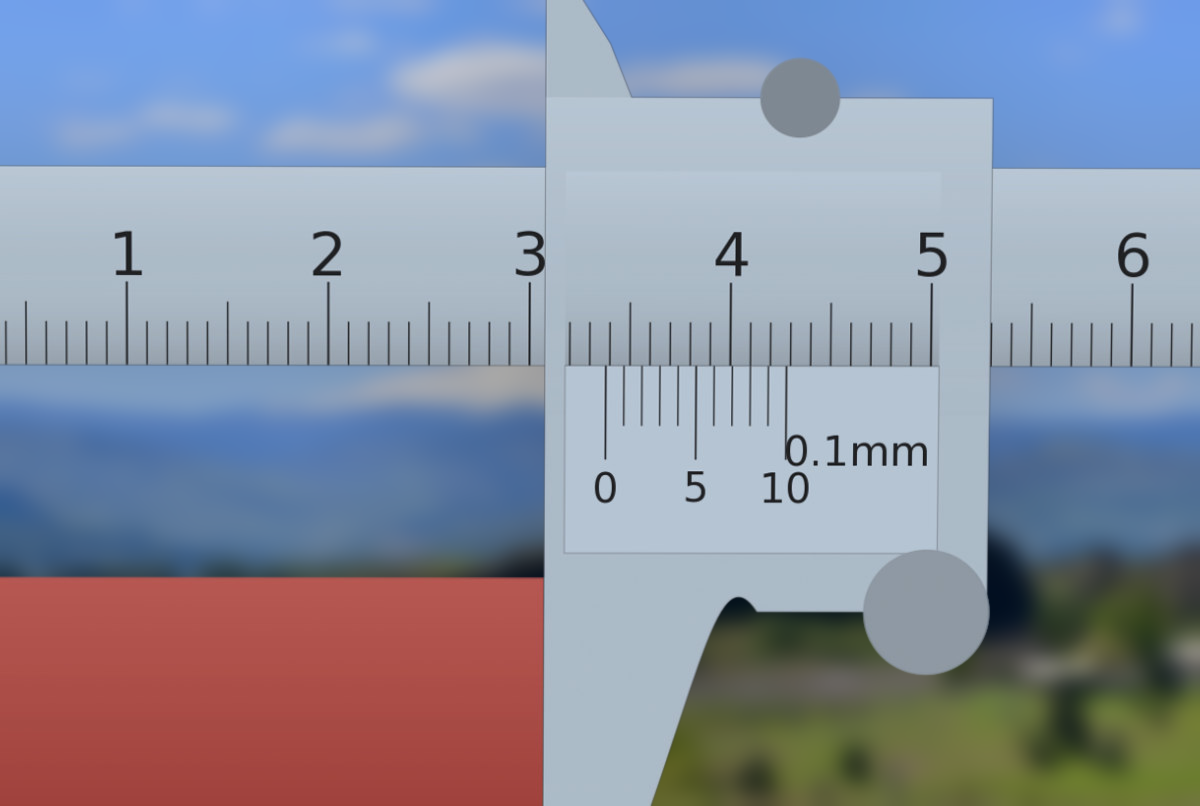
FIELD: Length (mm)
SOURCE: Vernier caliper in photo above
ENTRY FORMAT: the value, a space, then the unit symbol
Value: 33.8 mm
